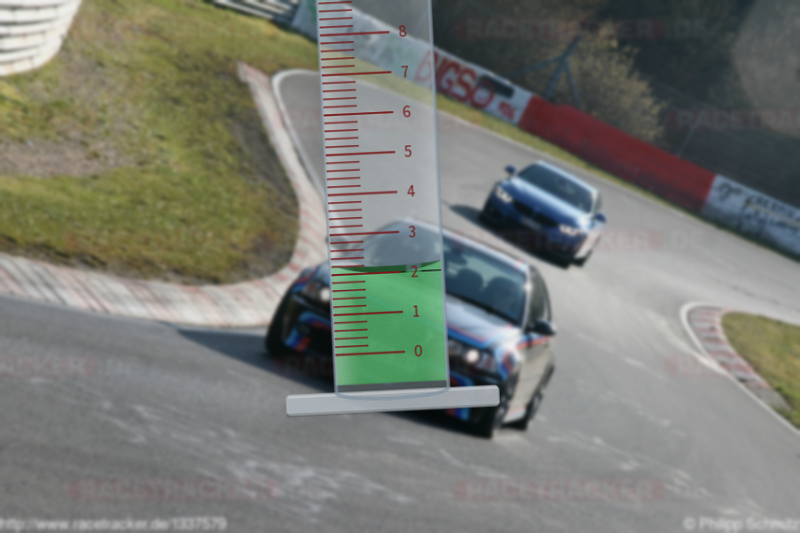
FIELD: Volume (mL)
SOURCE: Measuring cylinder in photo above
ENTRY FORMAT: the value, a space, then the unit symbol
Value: 2 mL
